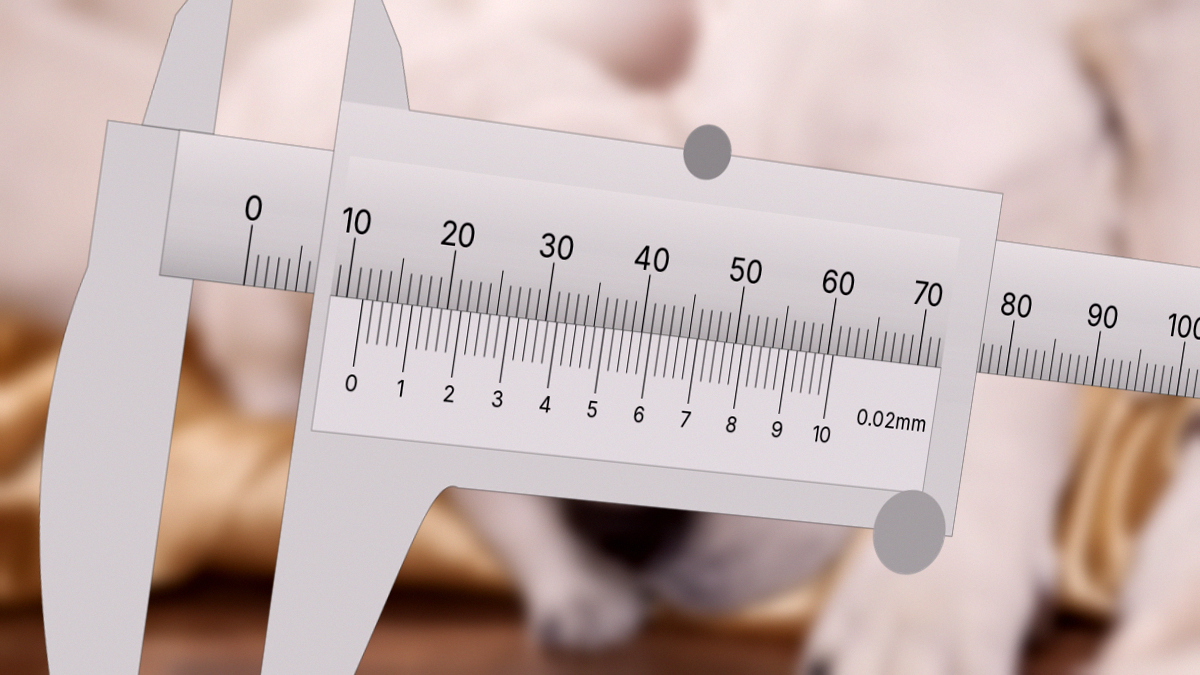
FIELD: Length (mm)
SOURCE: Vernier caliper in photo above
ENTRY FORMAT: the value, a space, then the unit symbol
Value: 11.6 mm
